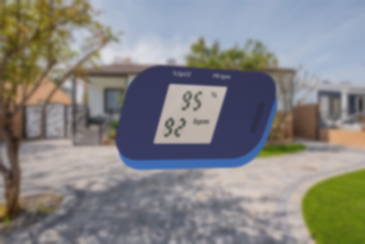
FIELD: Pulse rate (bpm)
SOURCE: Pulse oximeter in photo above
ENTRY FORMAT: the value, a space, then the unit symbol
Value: 92 bpm
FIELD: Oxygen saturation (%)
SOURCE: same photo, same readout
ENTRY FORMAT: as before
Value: 95 %
